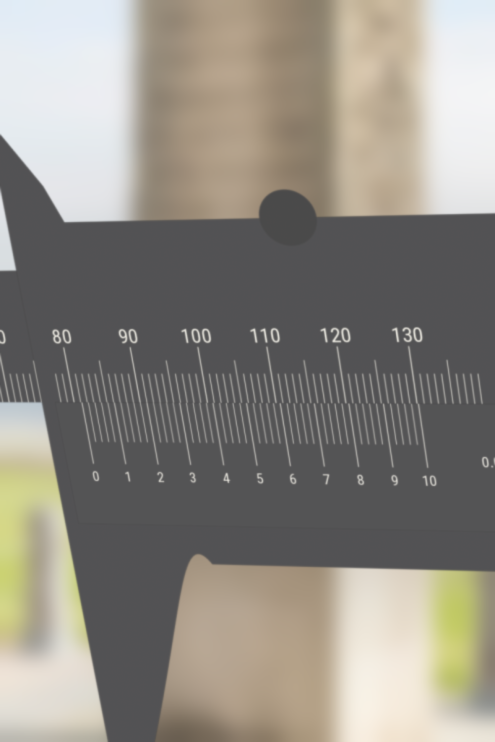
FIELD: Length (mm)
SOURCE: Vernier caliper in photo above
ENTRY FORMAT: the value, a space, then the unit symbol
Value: 81.2 mm
